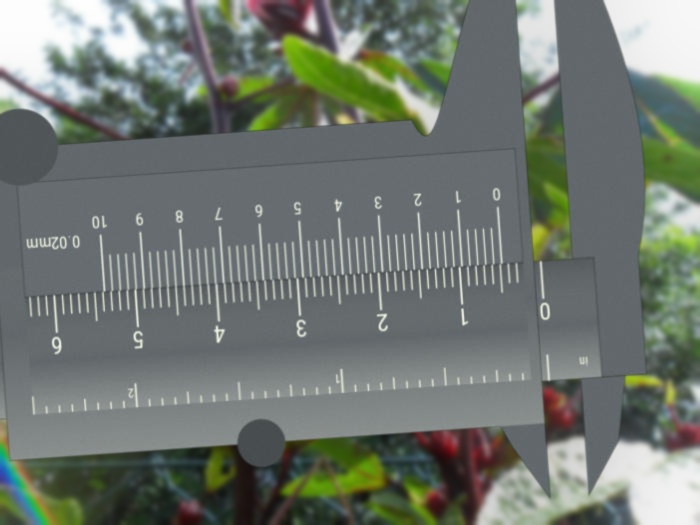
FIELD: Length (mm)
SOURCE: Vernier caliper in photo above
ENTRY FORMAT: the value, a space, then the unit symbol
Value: 4.8 mm
